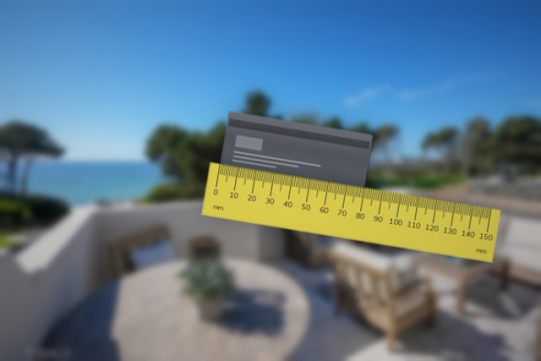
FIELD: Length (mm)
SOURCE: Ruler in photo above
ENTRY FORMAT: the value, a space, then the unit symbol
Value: 80 mm
